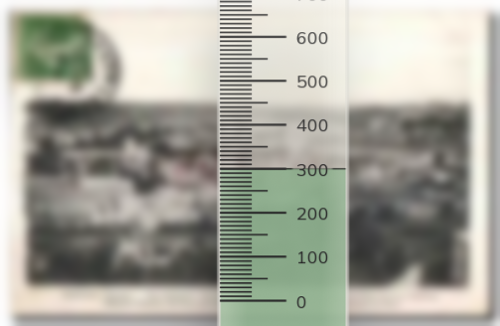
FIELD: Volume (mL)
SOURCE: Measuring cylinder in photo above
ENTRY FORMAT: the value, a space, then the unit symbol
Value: 300 mL
